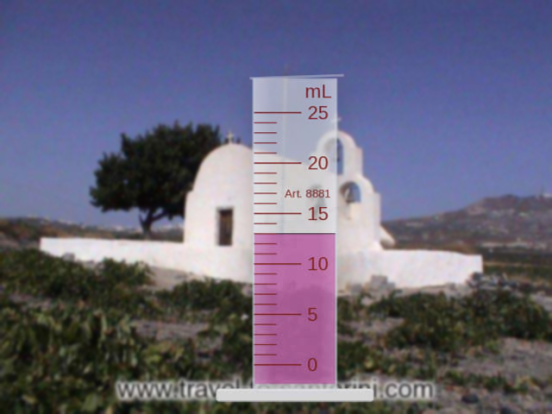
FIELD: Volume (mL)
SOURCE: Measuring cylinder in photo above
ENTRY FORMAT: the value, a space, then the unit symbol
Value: 13 mL
